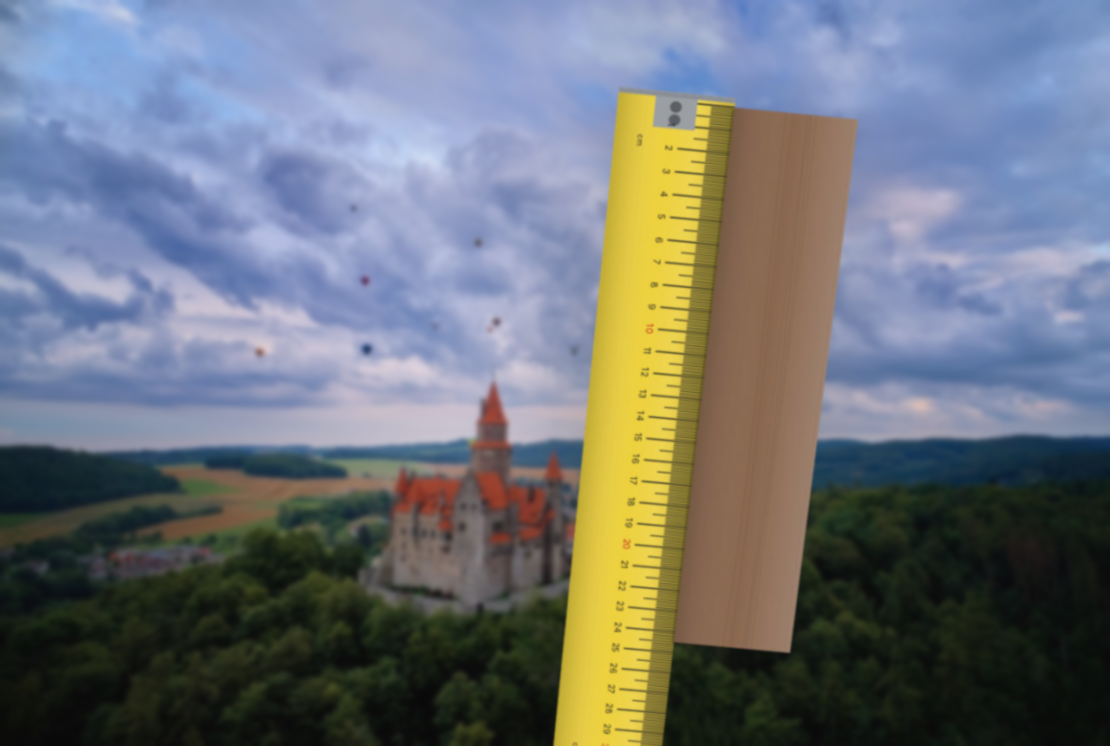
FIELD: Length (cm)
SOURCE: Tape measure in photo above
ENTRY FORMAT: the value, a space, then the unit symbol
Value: 24.5 cm
